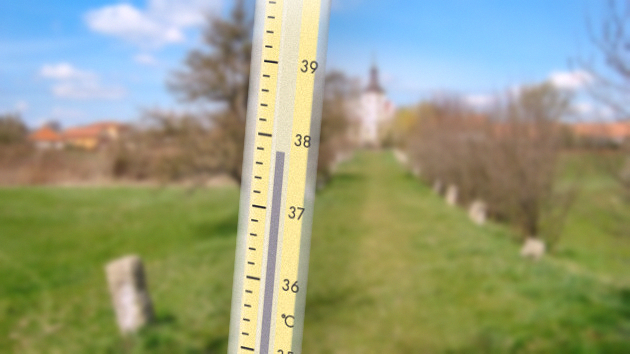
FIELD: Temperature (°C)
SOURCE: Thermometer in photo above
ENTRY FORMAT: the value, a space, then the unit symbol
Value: 37.8 °C
